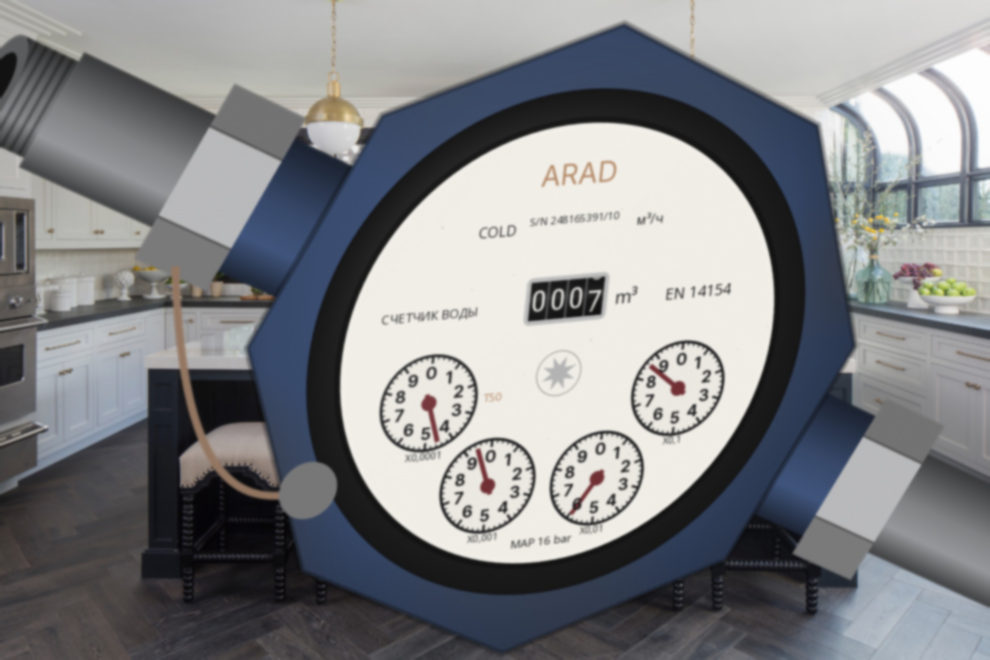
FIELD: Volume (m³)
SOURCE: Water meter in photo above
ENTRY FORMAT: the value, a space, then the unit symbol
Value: 6.8594 m³
